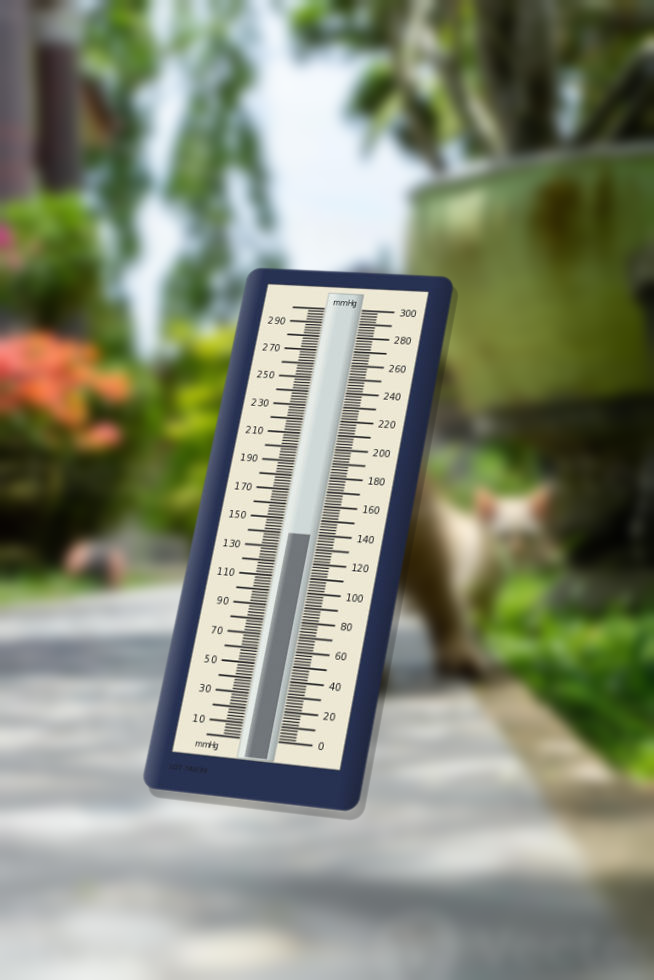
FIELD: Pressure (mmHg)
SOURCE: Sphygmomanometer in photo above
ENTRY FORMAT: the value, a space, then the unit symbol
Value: 140 mmHg
